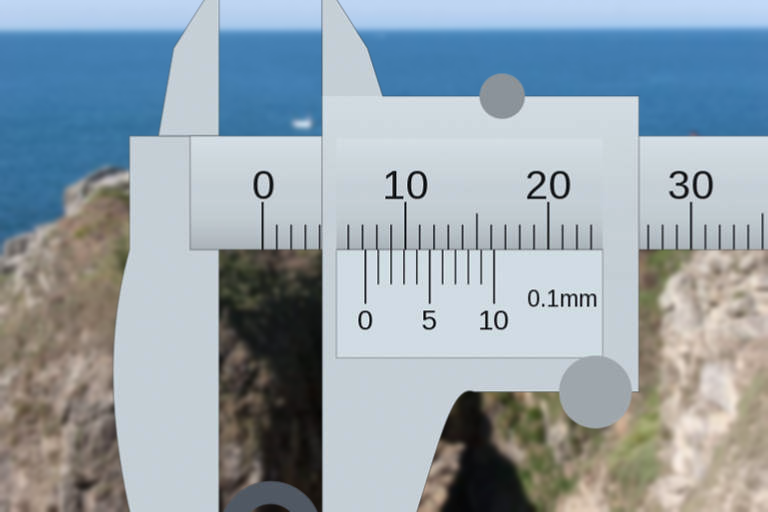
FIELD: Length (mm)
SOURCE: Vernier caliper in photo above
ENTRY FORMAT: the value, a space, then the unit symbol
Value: 7.2 mm
